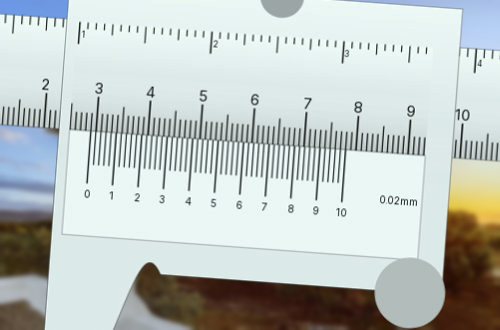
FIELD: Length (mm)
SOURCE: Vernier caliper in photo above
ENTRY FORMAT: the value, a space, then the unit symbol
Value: 29.0 mm
